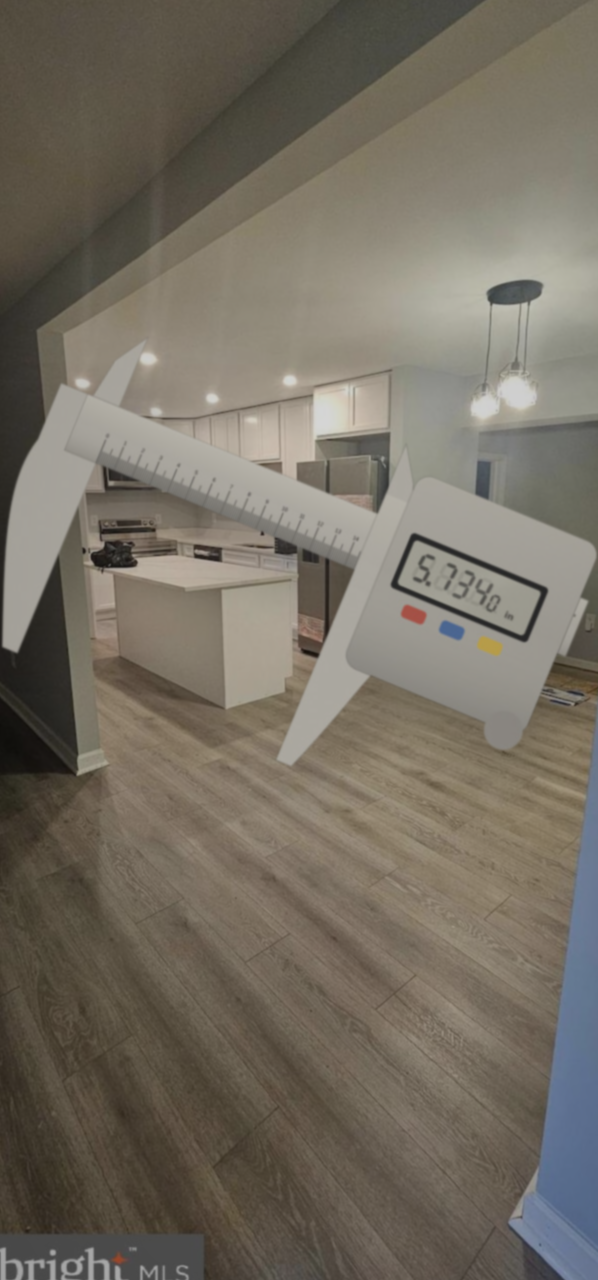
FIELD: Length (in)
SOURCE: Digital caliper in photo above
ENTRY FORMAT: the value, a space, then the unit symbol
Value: 5.7340 in
